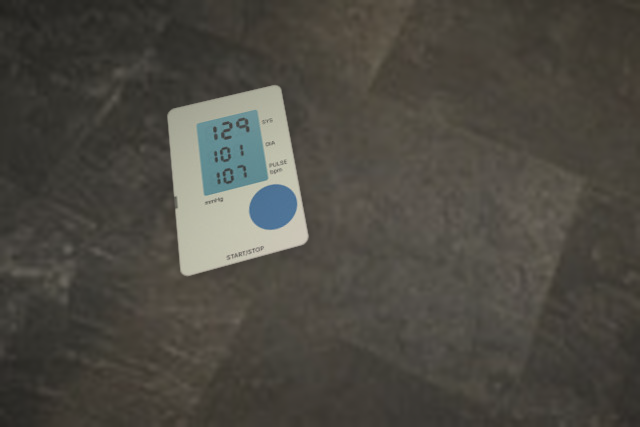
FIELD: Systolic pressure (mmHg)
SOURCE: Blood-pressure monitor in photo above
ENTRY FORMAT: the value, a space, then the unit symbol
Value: 129 mmHg
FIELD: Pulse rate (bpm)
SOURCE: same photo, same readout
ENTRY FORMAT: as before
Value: 107 bpm
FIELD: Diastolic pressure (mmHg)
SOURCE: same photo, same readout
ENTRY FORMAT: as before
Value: 101 mmHg
